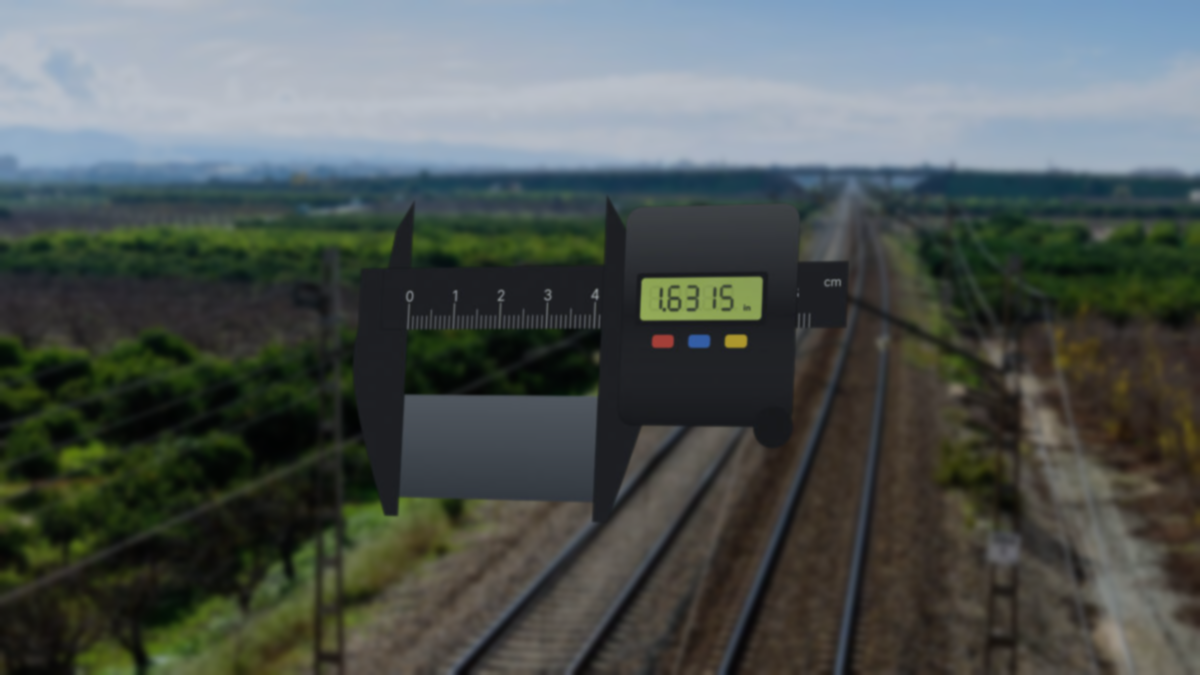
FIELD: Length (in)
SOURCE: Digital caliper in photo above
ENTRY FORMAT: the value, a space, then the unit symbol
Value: 1.6315 in
